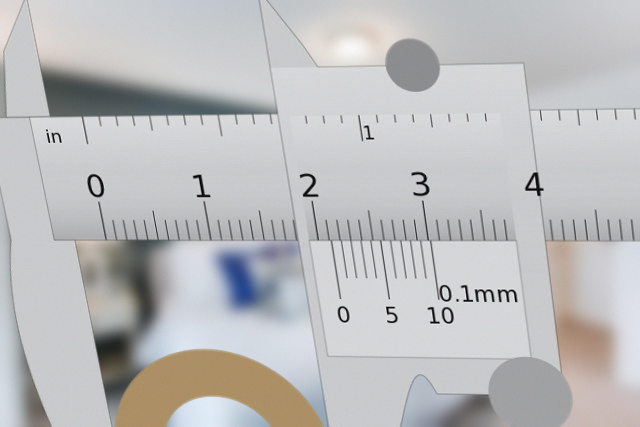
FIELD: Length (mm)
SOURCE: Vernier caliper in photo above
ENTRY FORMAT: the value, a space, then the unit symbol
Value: 21.2 mm
